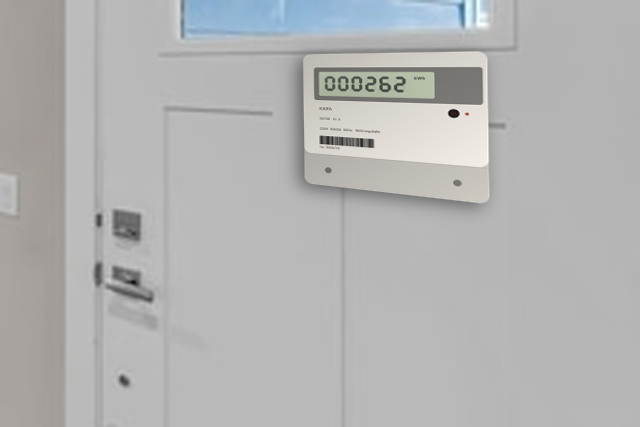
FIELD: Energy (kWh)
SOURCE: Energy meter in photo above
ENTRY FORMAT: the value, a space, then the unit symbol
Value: 262 kWh
